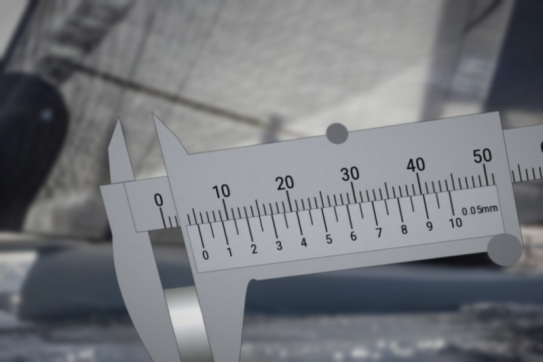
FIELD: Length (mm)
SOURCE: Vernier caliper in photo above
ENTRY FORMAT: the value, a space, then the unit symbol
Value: 5.2 mm
